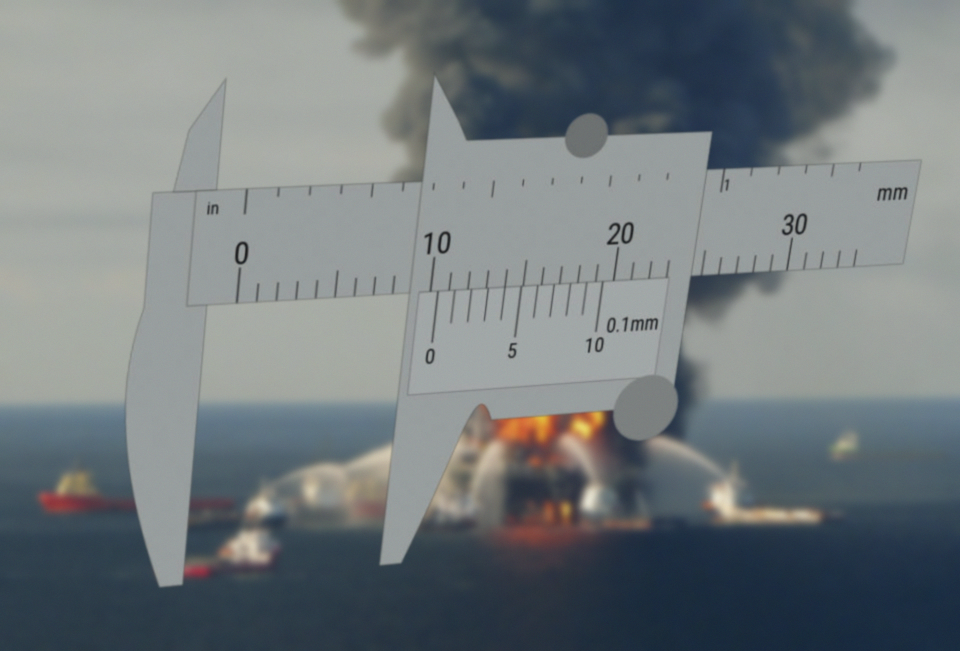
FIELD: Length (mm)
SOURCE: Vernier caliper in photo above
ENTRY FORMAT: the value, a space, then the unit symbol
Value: 10.4 mm
